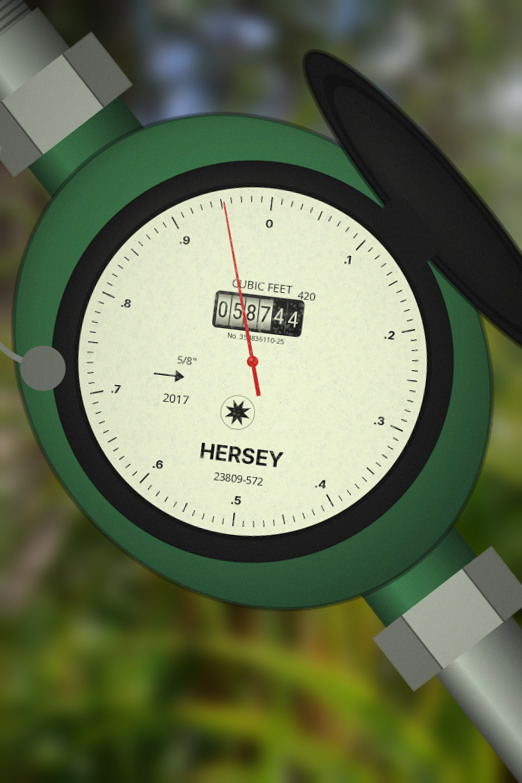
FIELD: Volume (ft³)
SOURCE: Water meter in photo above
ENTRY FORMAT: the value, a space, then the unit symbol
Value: 58743.95 ft³
